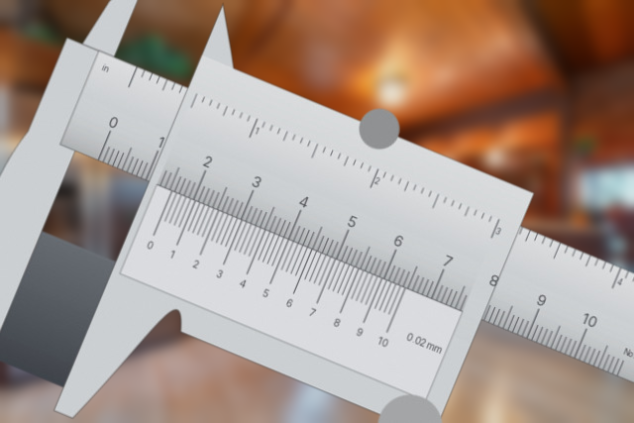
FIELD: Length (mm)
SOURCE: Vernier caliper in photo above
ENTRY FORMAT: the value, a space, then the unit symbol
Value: 15.5 mm
